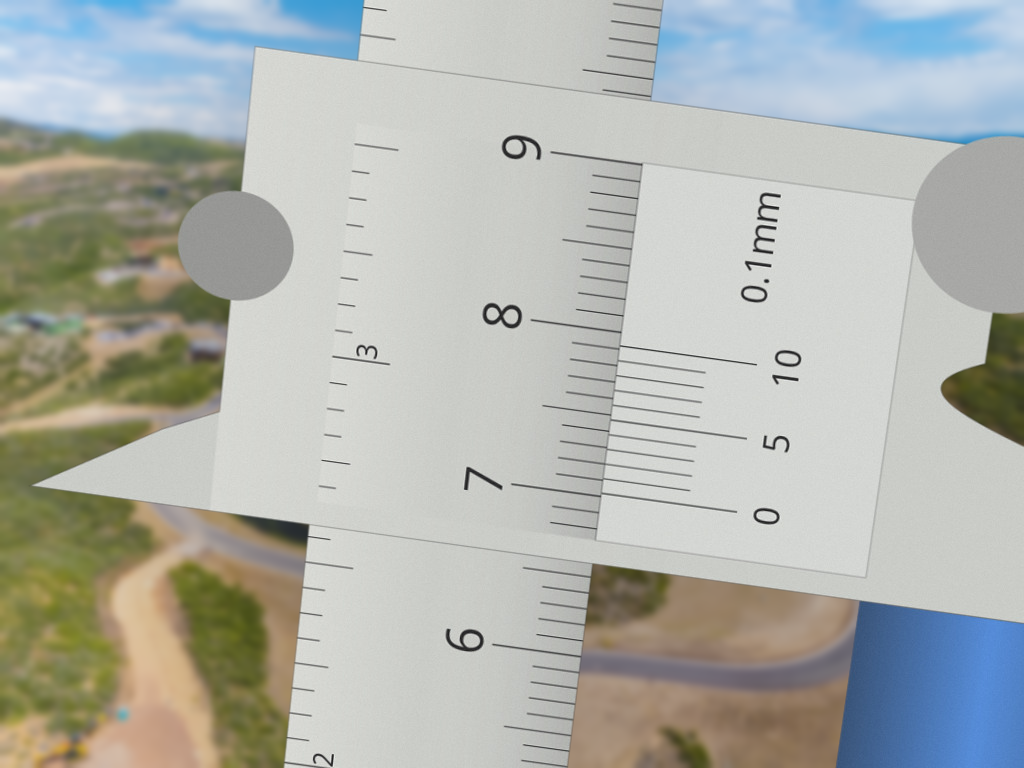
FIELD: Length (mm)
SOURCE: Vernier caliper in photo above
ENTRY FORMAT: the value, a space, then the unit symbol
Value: 70.2 mm
